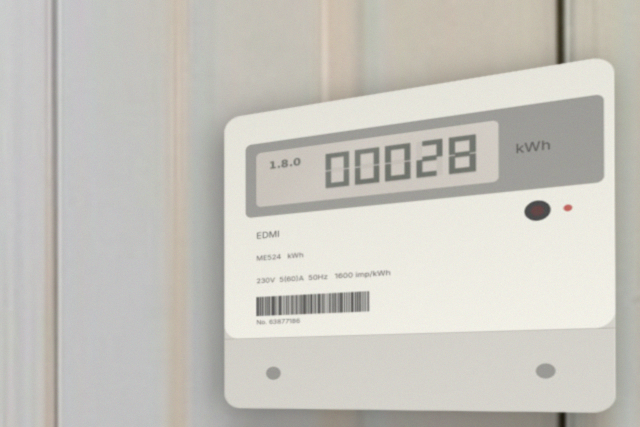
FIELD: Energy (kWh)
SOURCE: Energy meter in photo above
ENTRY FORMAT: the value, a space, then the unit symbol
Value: 28 kWh
